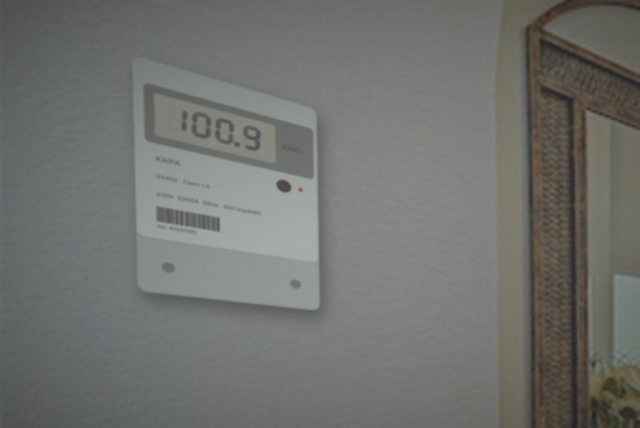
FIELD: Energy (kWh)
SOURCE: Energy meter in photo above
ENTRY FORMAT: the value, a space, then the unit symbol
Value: 100.9 kWh
